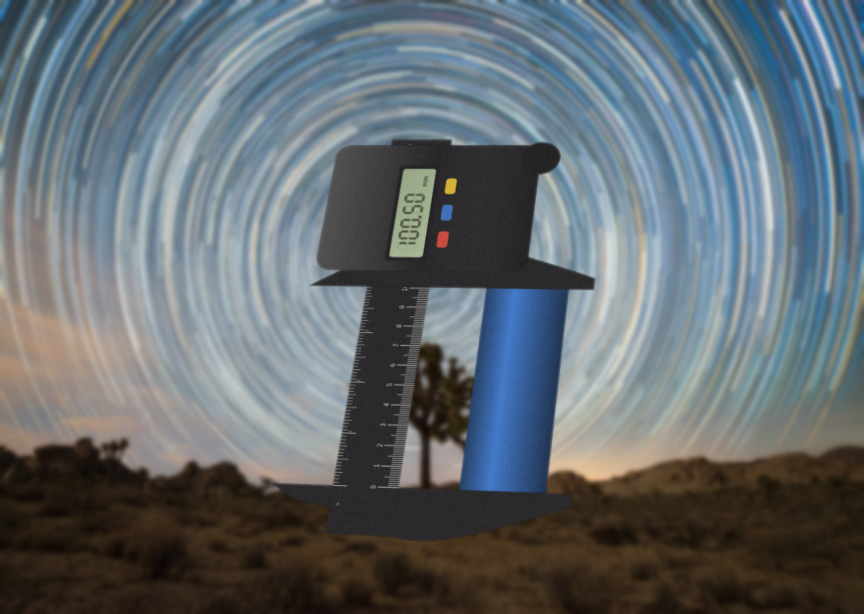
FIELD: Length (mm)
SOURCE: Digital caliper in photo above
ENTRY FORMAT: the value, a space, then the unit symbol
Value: 100.50 mm
